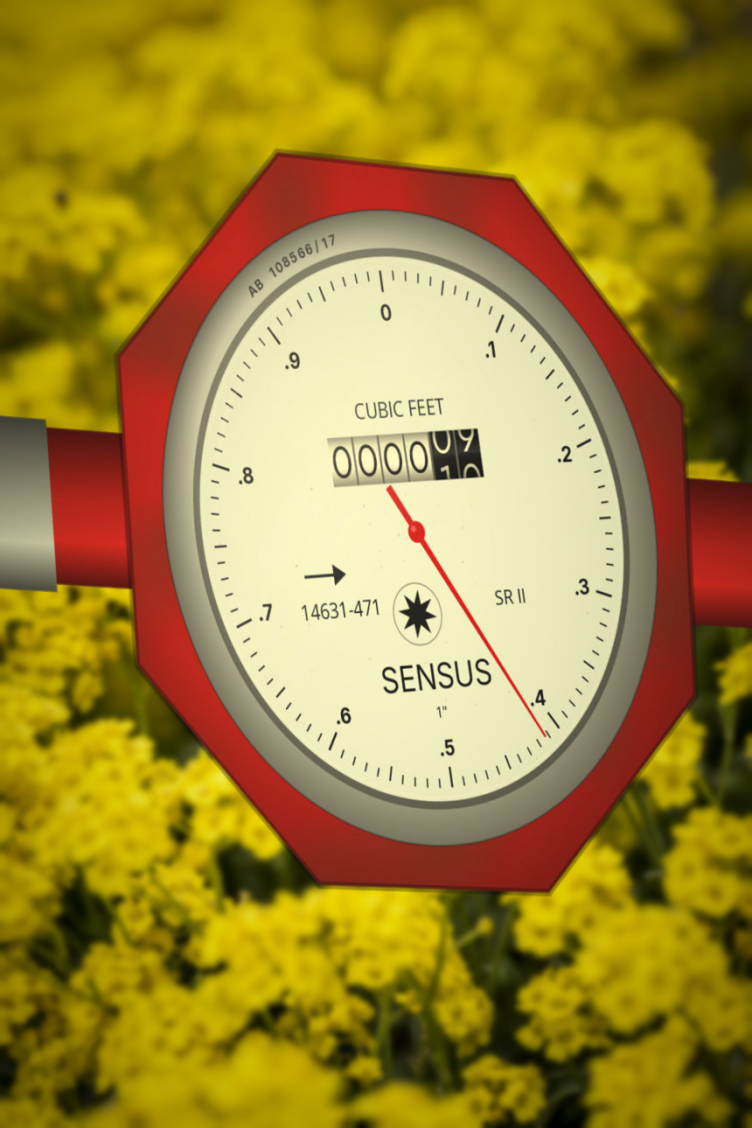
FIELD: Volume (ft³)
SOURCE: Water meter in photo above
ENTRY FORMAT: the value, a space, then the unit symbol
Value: 9.41 ft³
